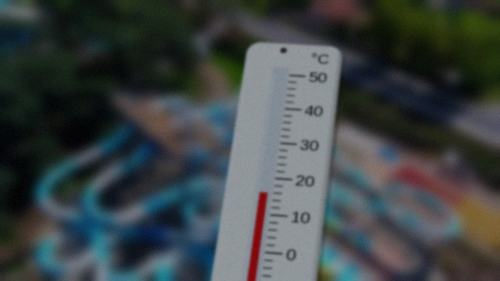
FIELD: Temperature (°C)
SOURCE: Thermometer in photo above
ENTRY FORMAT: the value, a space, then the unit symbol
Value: 16 °C
